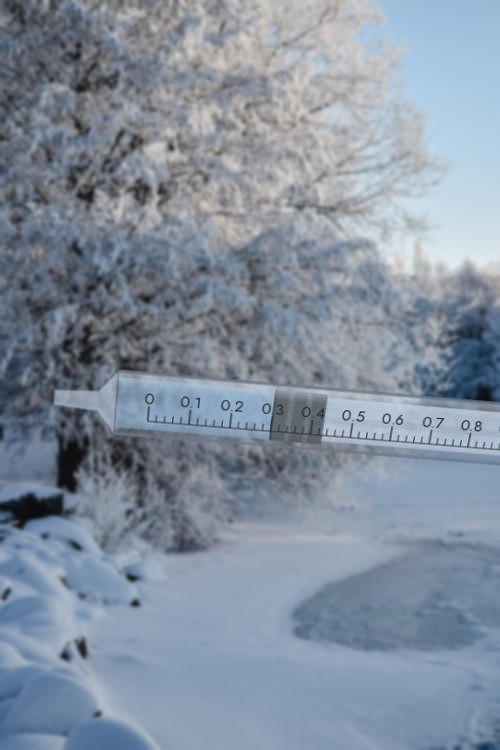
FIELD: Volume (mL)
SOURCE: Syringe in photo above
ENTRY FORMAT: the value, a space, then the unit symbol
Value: 0.3 mL
